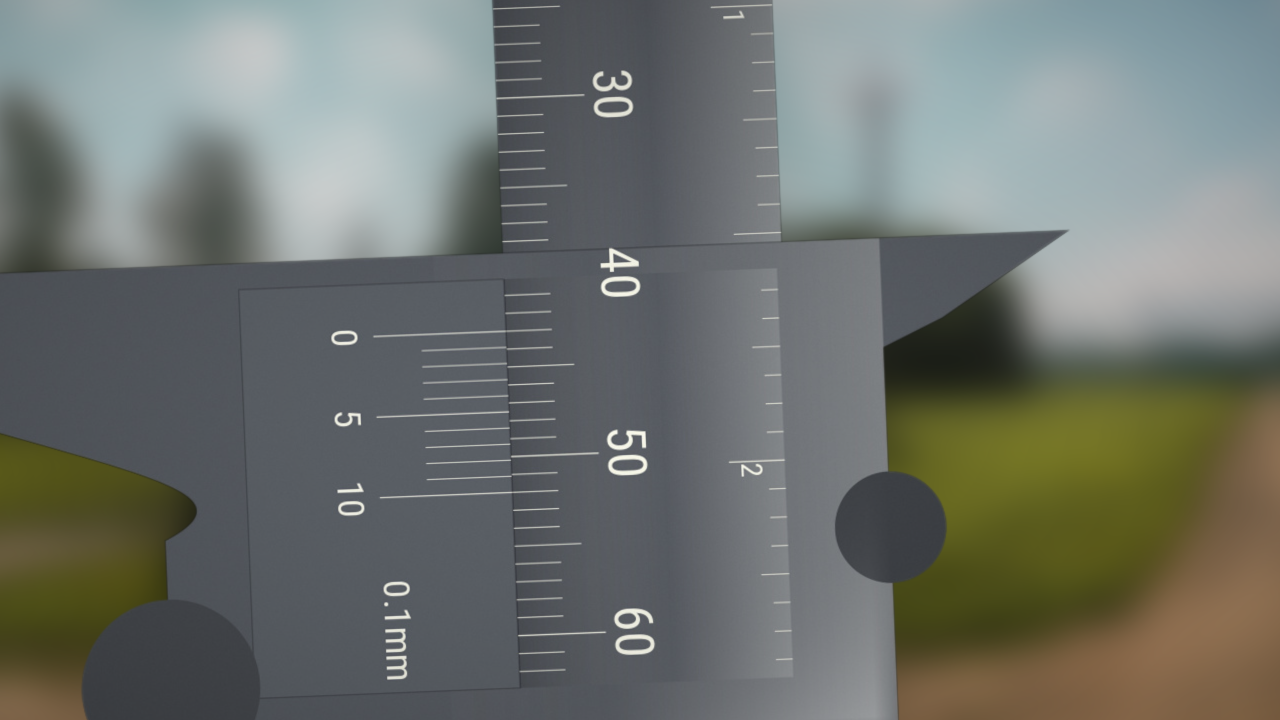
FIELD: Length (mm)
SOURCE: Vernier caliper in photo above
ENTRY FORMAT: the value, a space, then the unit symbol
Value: 43.0 mm
